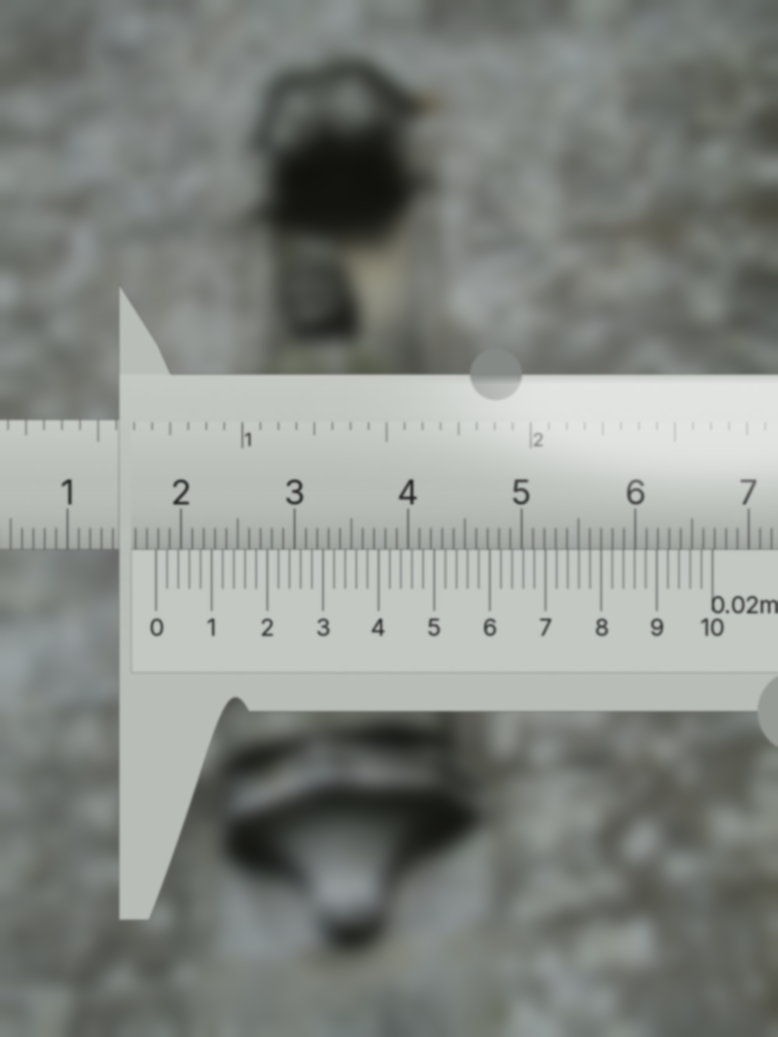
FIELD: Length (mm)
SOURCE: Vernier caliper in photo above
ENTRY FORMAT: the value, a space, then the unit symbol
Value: 17.8 mm
